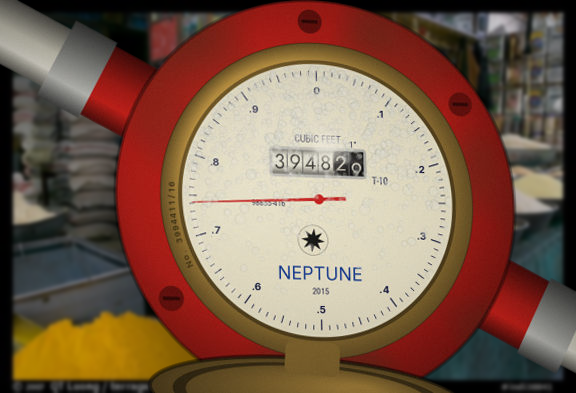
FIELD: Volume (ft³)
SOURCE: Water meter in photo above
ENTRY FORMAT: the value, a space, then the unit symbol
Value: 394828.74 ft³
